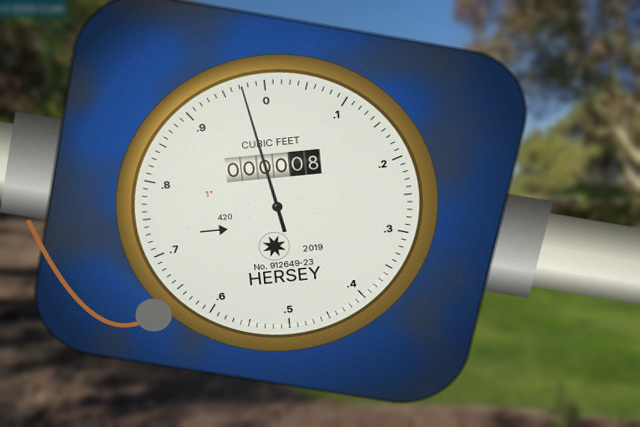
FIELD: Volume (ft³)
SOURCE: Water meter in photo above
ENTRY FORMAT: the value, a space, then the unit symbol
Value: 7.97 ft³
